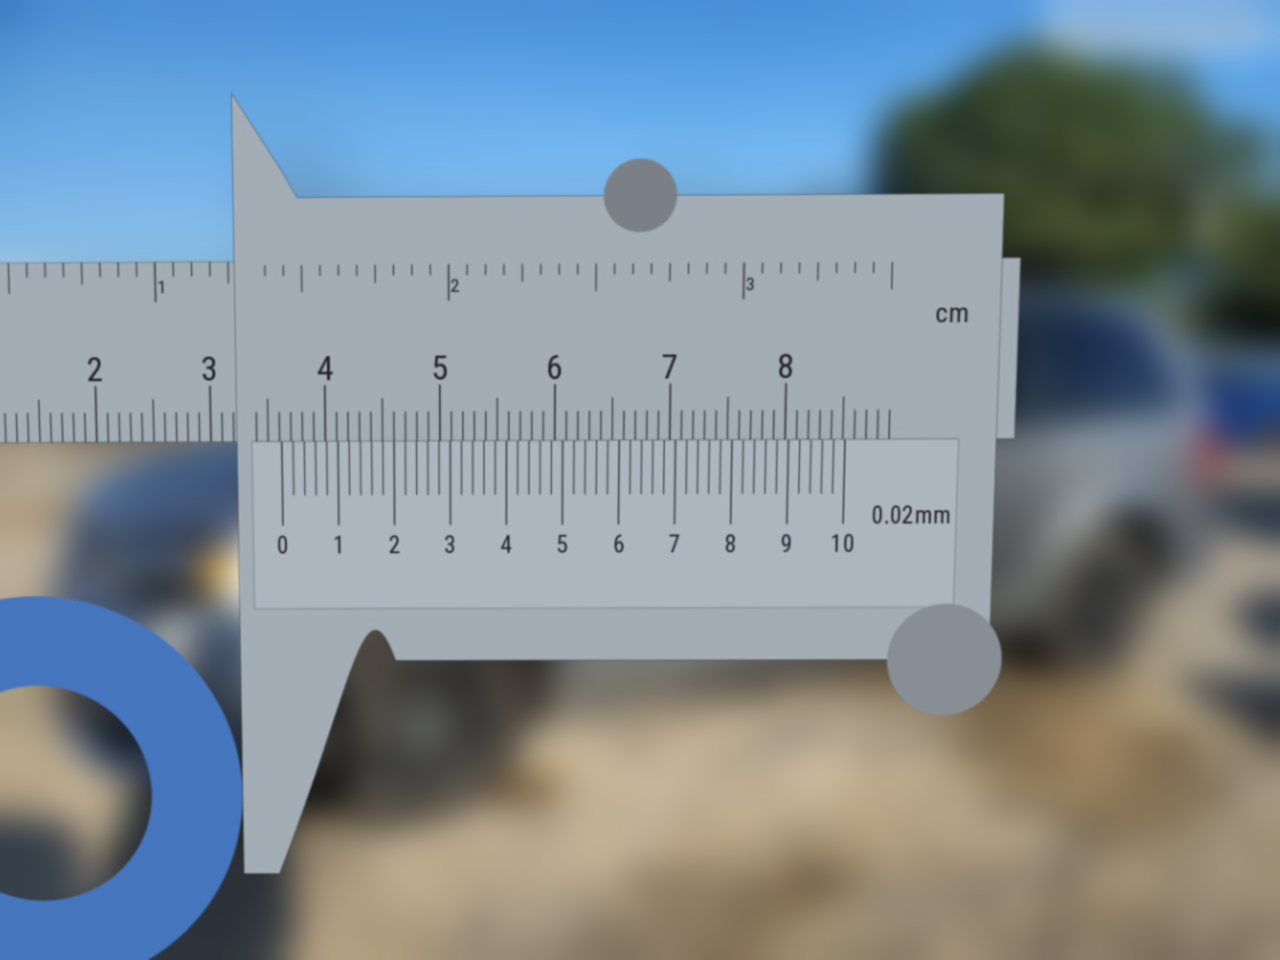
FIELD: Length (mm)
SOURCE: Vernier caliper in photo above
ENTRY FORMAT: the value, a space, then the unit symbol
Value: 36.2 mm
